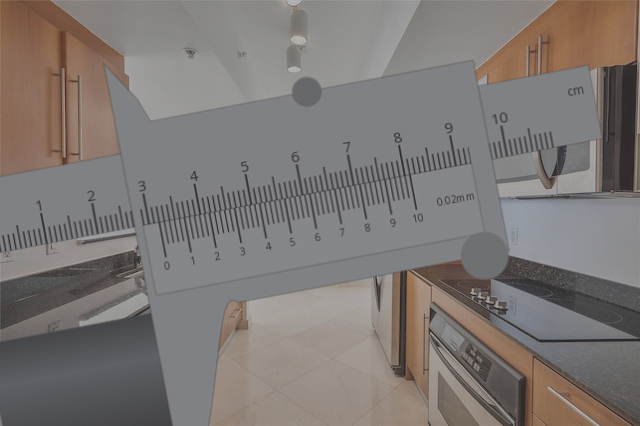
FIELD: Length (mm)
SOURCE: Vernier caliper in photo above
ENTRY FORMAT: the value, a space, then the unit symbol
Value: 32.0 mm
